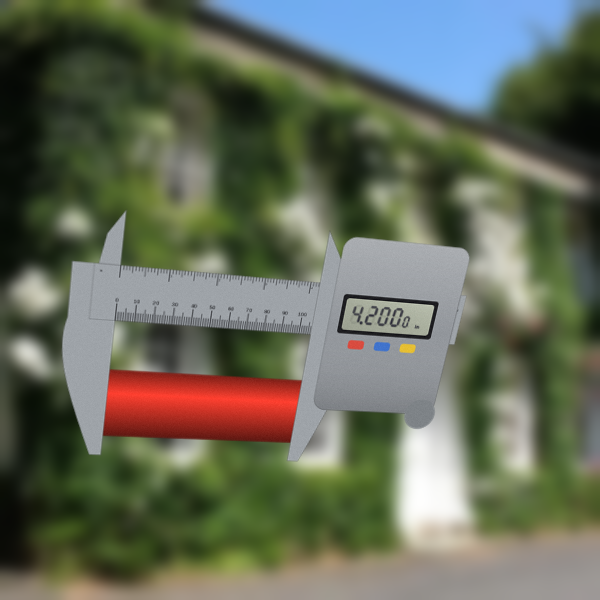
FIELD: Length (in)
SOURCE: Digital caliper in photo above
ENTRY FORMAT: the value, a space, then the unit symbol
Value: 4.2000 in
